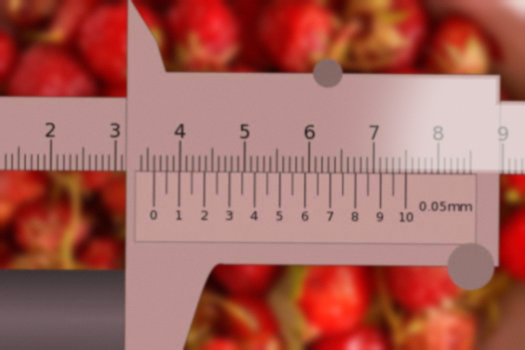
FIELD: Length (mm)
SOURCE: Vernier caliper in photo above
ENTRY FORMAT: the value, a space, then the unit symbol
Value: 36.0 mm
